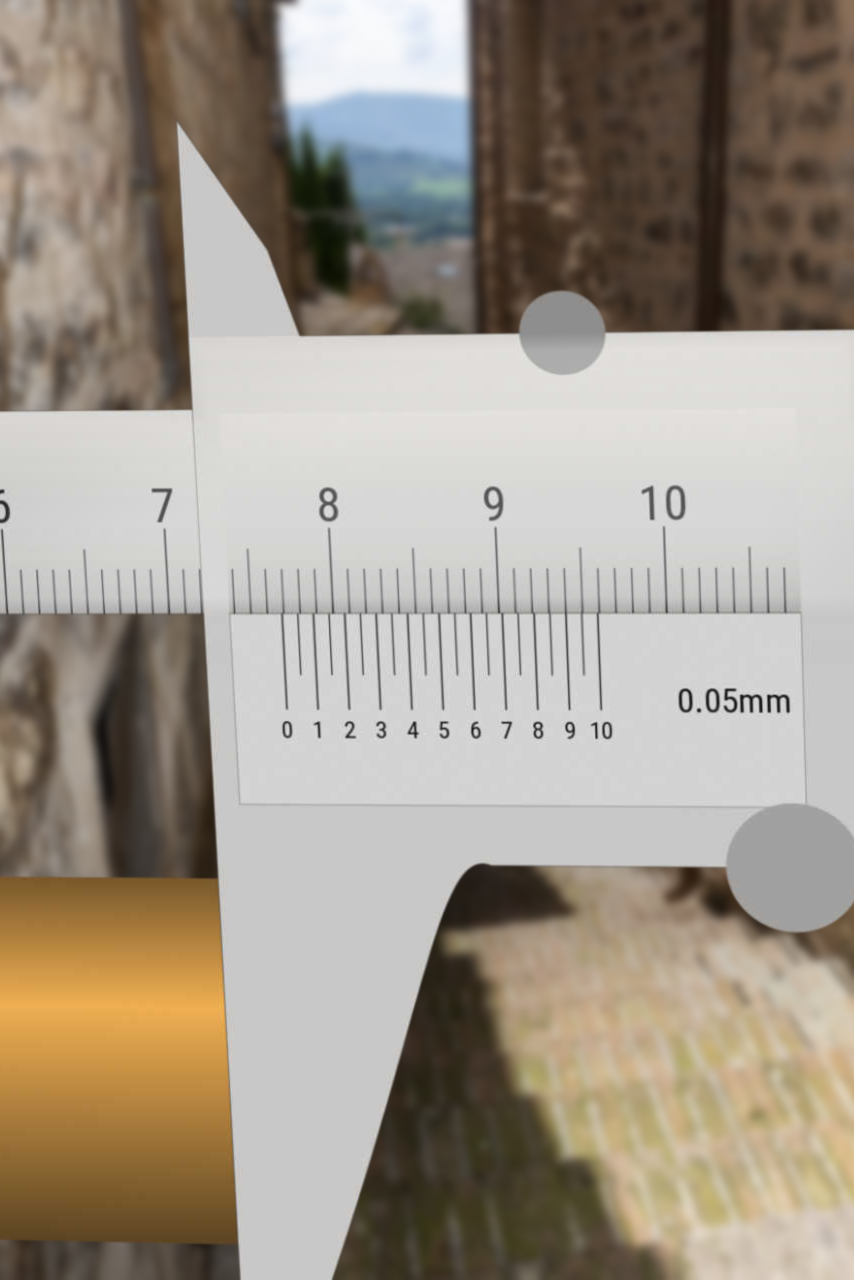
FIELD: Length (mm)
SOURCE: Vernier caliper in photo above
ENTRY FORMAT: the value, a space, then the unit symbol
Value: 76.9 mm
